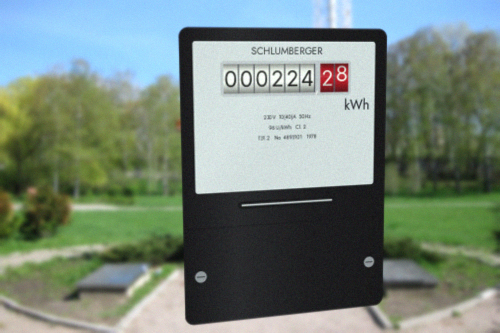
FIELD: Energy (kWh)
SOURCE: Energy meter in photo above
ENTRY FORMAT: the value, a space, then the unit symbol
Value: 224.28 kWh
